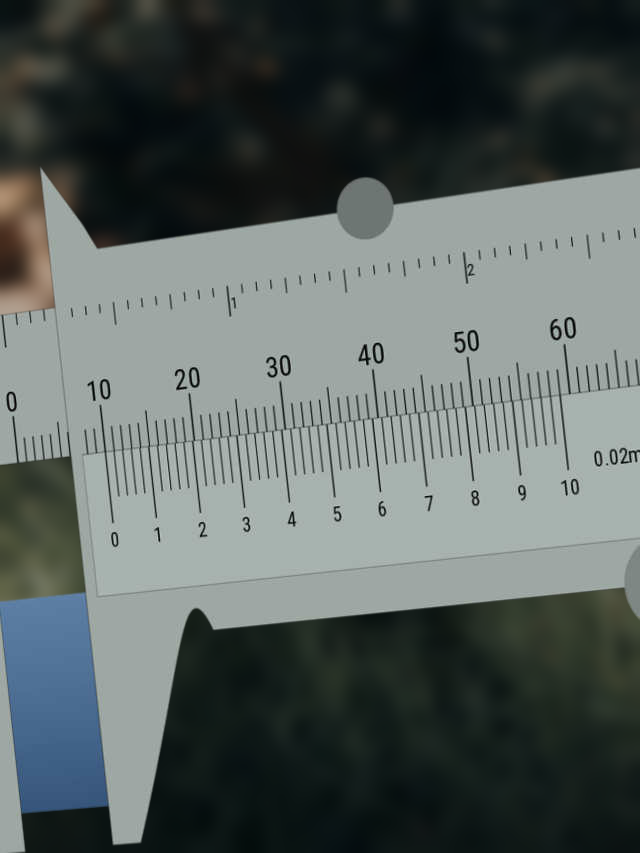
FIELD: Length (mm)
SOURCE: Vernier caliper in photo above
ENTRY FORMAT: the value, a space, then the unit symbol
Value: 10.0 mm
